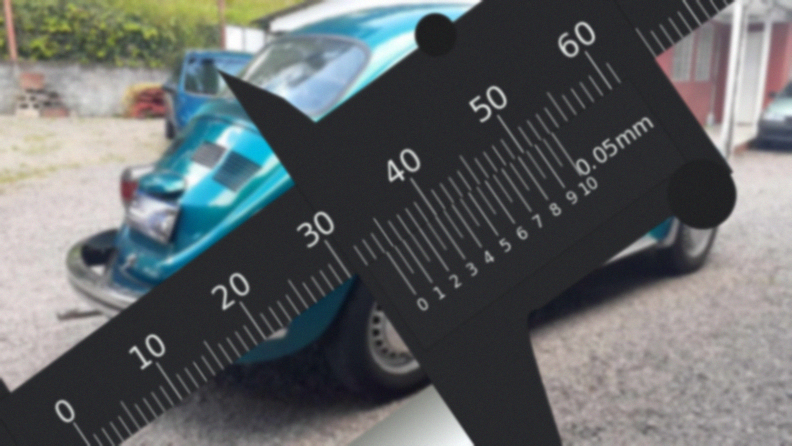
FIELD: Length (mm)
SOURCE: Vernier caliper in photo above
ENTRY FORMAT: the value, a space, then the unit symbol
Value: 34.2 mm
